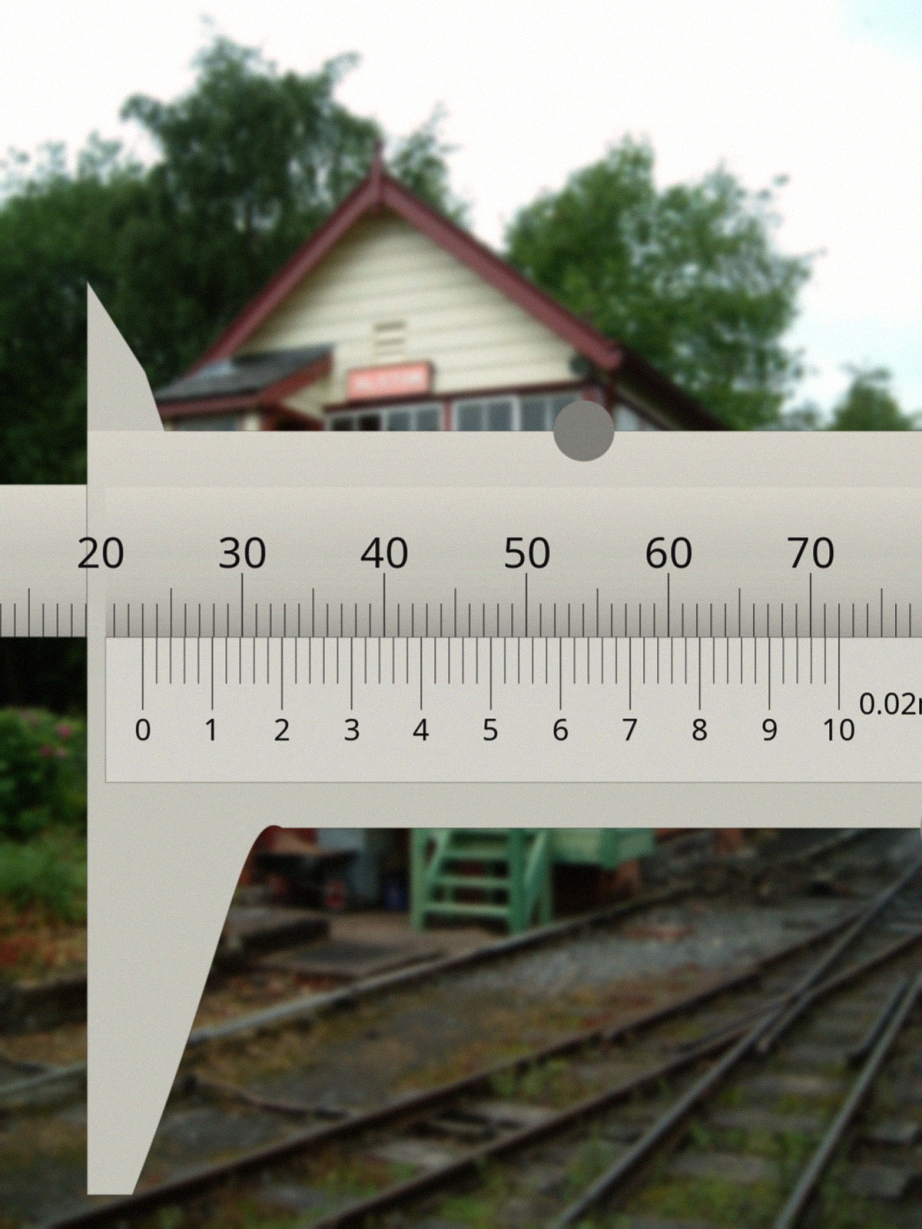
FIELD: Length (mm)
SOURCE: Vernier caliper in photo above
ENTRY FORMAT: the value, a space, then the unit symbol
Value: 23.0 mm
